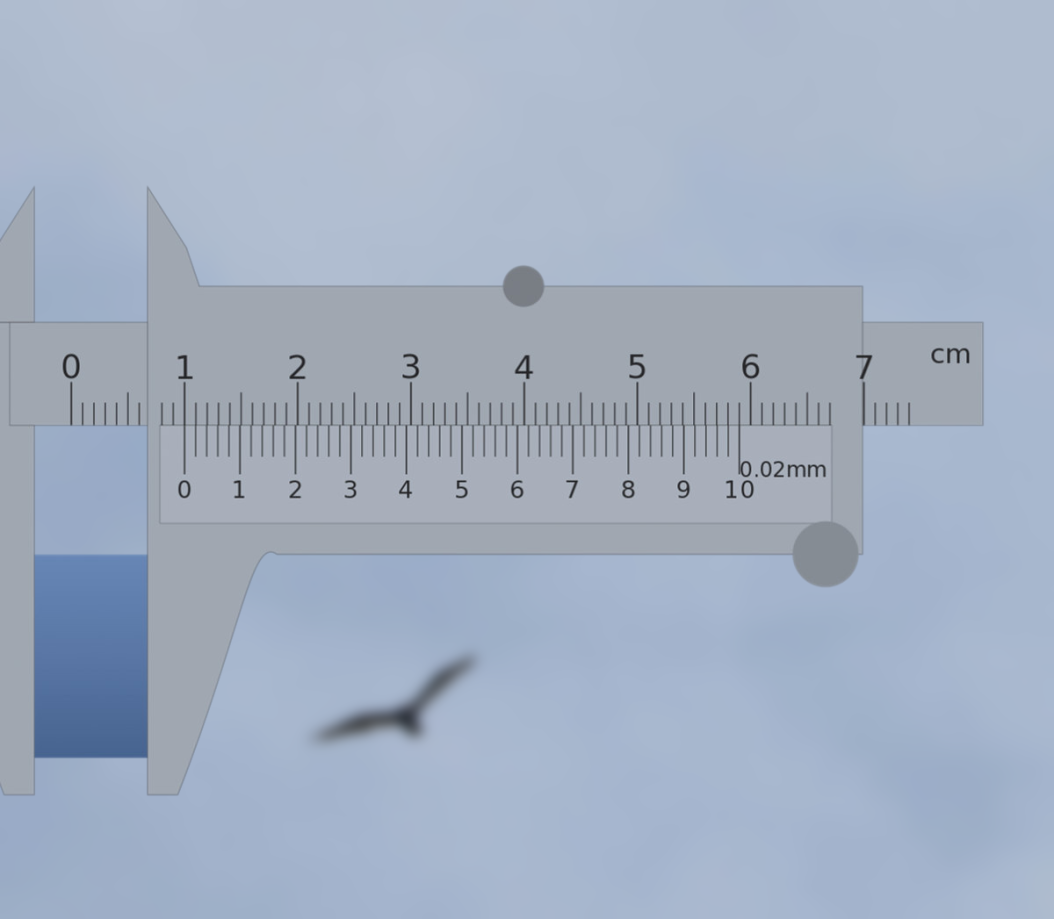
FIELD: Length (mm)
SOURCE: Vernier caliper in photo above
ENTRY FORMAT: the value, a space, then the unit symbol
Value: 10.0 mm
